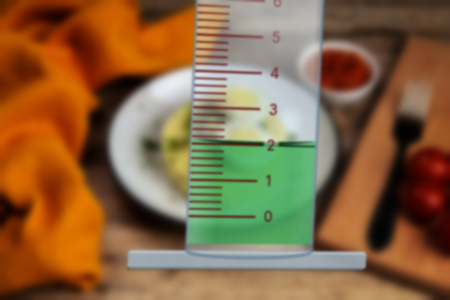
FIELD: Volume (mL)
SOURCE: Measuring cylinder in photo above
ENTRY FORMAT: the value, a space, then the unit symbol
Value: 2 mL
